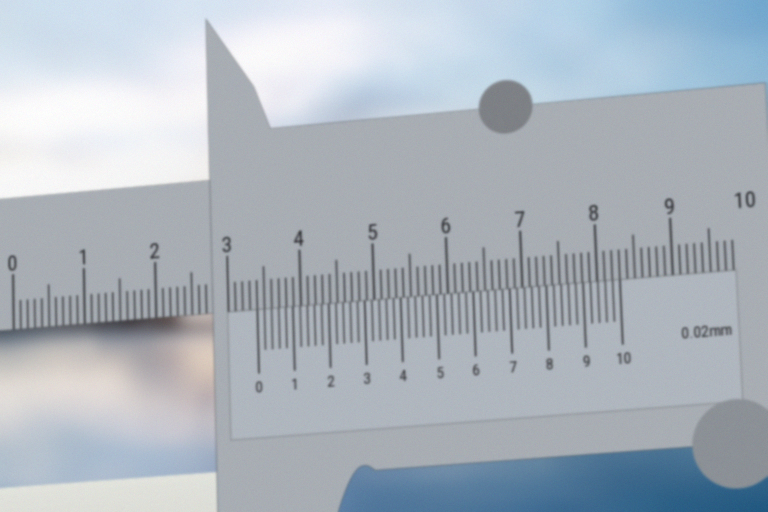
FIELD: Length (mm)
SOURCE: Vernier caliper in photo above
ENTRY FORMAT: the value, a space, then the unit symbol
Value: 34.0 mm
